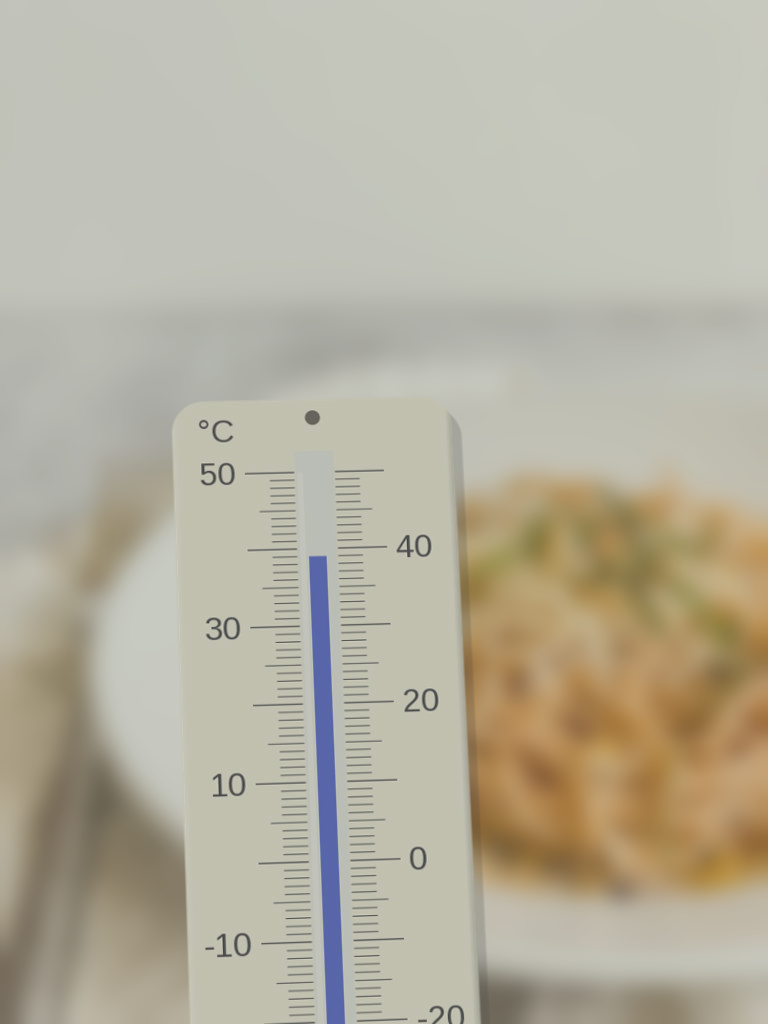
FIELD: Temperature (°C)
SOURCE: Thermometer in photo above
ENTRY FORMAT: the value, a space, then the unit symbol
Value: 39 °C
